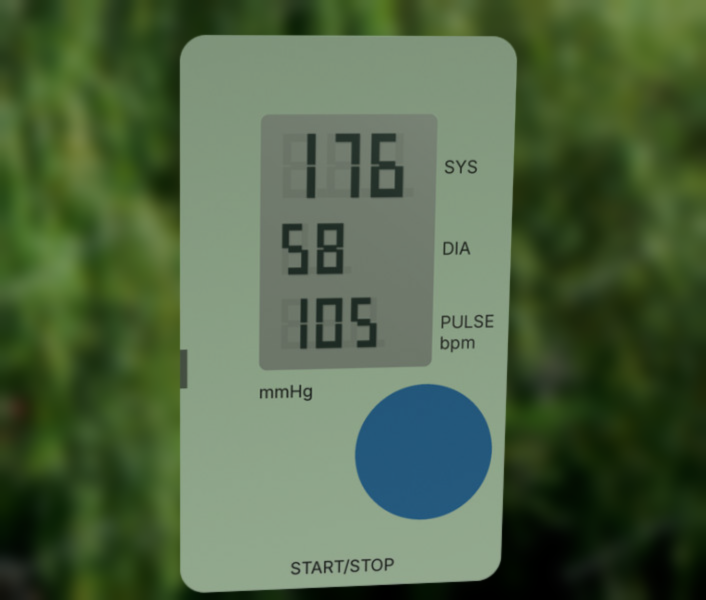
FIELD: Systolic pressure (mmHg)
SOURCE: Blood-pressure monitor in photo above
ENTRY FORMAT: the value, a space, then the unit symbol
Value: 176 mmHg
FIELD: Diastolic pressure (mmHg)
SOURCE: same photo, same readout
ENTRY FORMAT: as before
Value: 58 mmHg
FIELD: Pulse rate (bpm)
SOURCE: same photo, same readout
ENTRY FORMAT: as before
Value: 105 bpm
